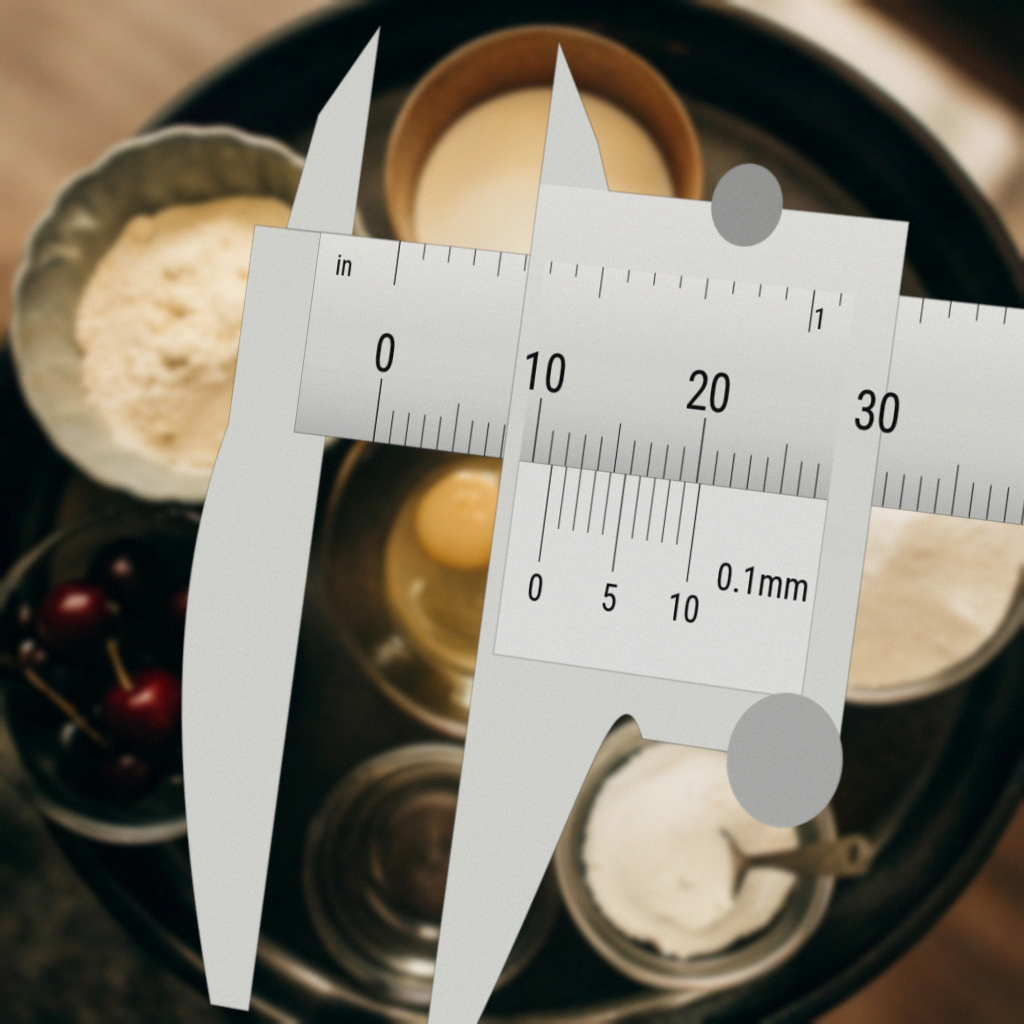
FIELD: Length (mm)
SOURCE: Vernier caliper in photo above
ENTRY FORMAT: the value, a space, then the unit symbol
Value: 11.2 mm
